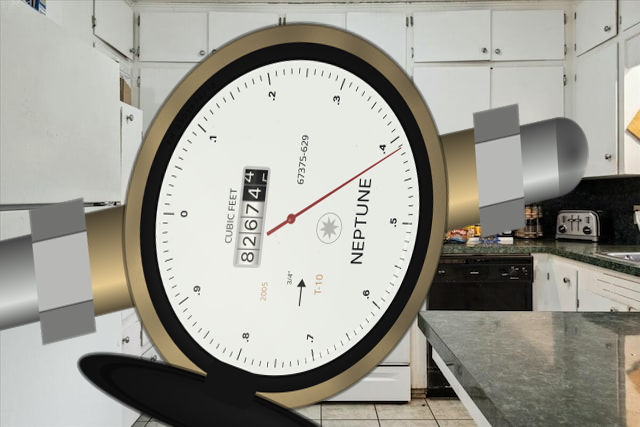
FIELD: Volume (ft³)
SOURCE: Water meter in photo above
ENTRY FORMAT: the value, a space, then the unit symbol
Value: 826744.41 ft³
